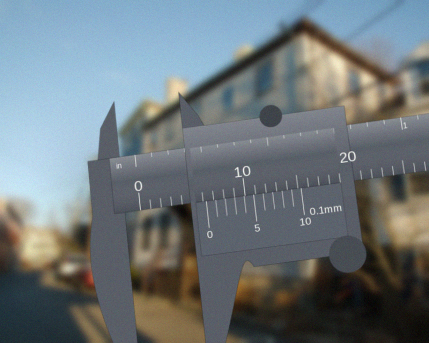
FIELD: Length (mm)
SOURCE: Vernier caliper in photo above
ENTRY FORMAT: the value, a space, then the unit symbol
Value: 6.3 mm
